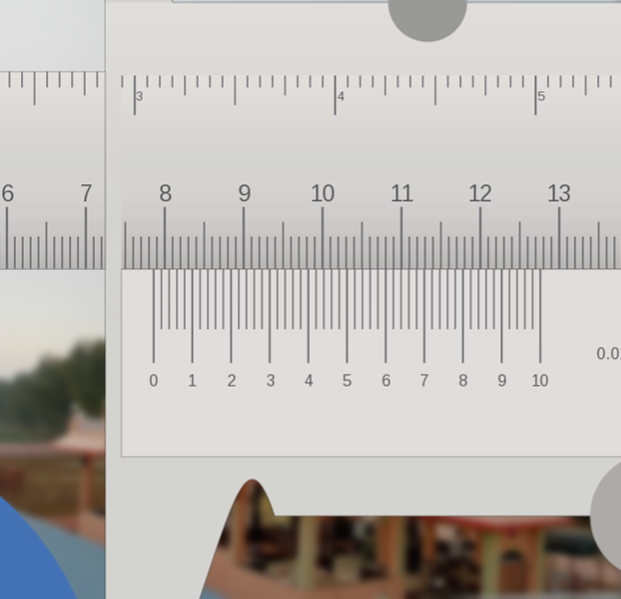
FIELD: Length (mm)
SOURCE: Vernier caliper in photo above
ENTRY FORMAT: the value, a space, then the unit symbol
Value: 78.6 mm
